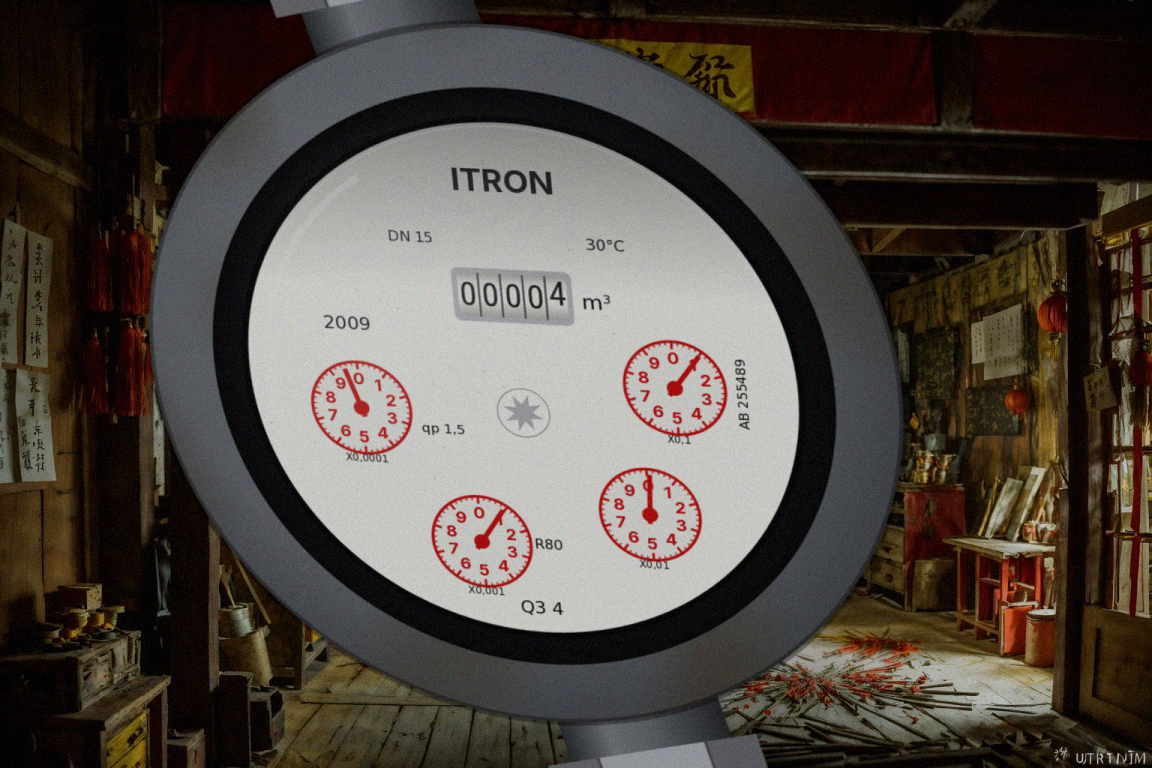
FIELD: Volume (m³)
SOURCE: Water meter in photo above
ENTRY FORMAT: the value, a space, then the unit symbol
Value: 4.1009 m³
